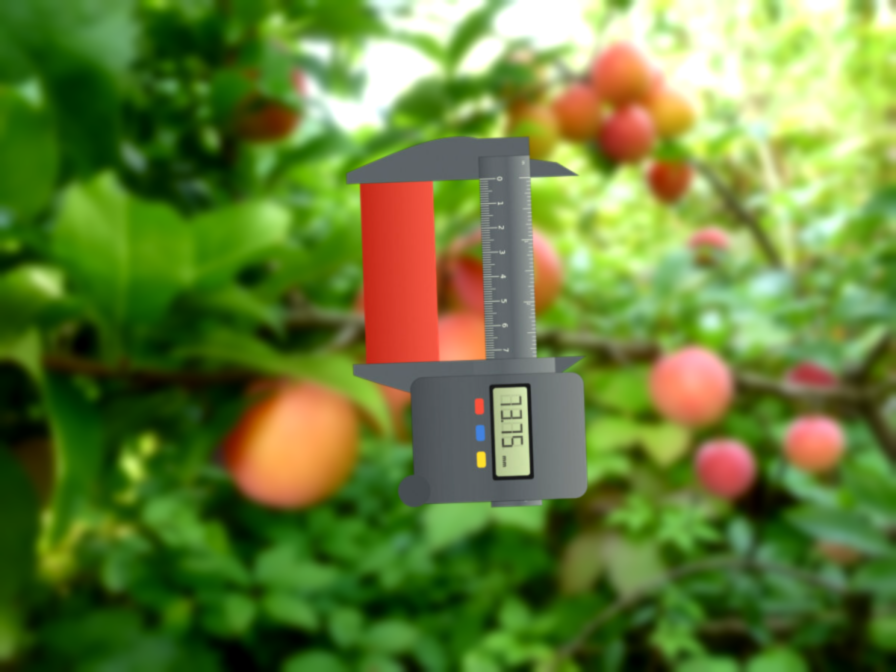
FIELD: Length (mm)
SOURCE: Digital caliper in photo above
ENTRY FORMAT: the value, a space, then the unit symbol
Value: 73.75 mm
